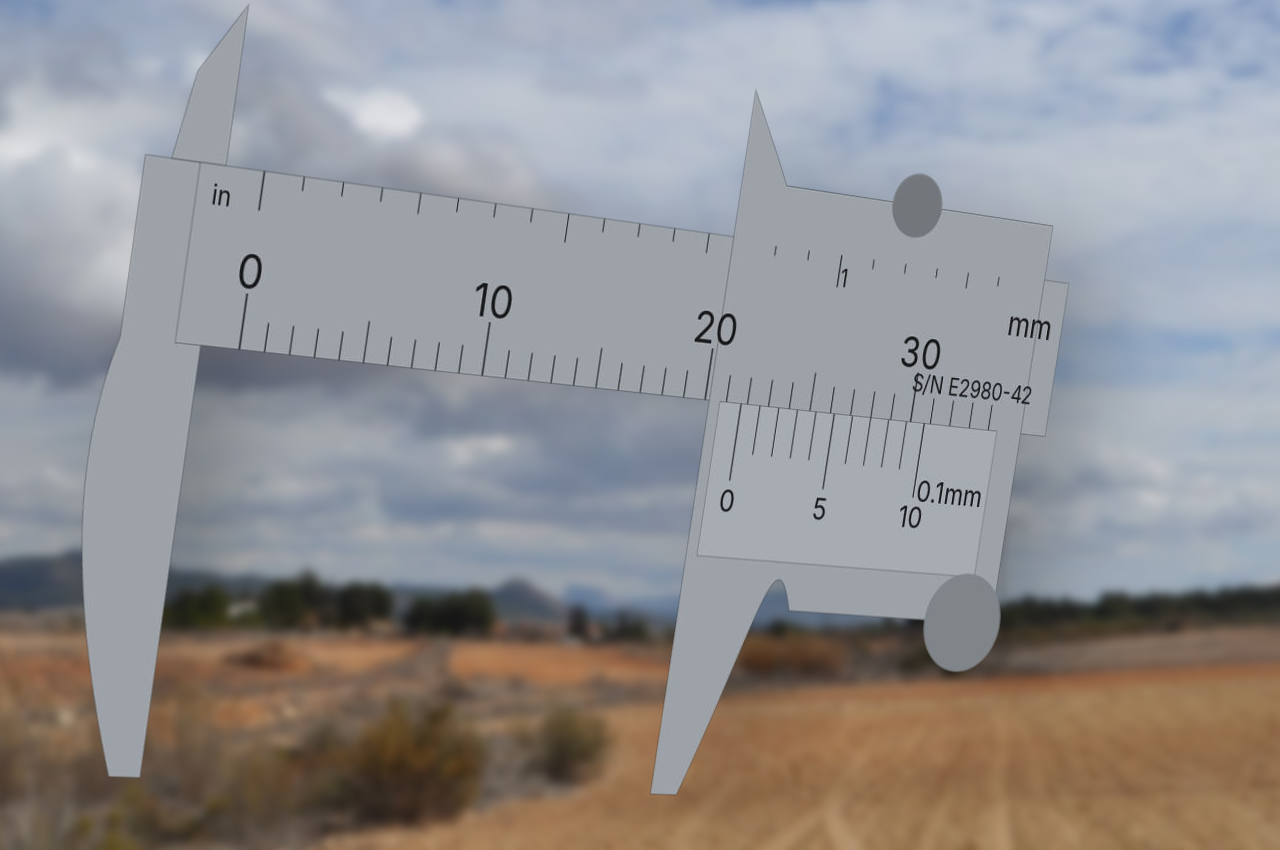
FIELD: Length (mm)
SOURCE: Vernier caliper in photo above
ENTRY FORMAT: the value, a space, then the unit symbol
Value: 21.7 mm
